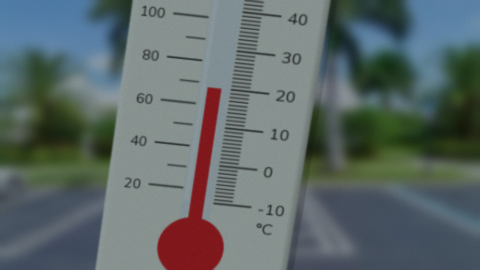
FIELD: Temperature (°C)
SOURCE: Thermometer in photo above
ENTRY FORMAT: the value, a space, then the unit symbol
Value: 20 °C
